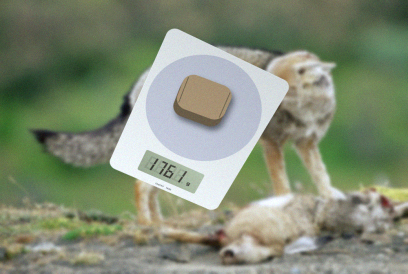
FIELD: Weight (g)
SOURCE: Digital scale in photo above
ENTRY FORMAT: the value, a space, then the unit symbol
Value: 1761 g
